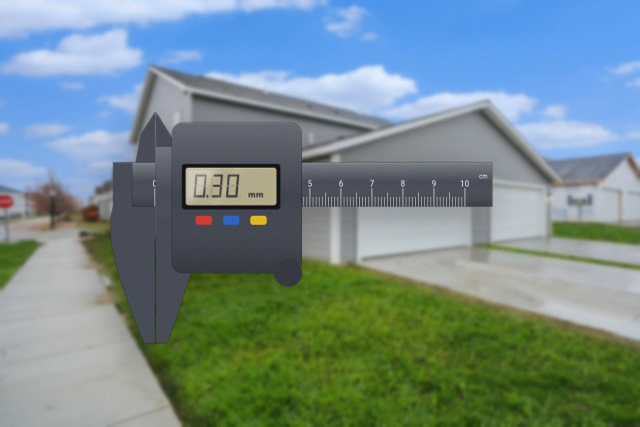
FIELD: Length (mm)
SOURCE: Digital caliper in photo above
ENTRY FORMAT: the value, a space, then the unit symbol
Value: 0.30 mm
